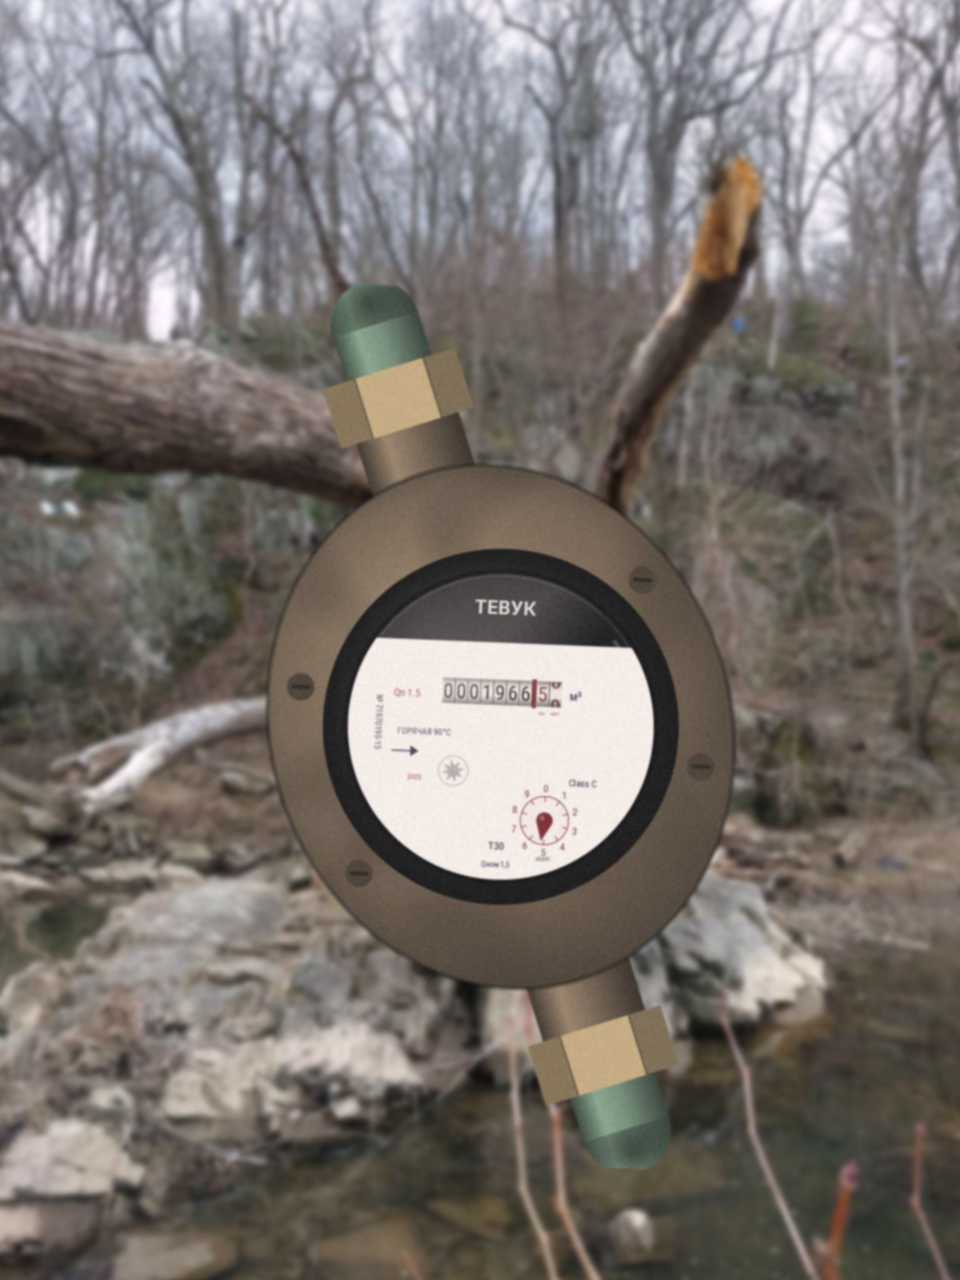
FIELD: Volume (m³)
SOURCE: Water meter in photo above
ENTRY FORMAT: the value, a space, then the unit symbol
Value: 1966.585 m³
